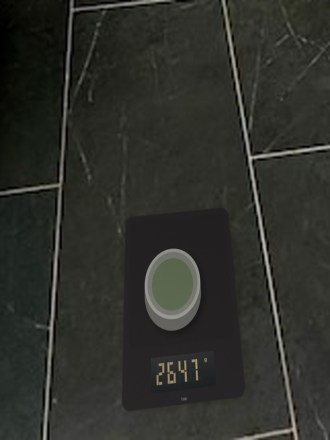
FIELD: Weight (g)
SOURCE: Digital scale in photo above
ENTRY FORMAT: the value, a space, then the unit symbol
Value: 2647 g
